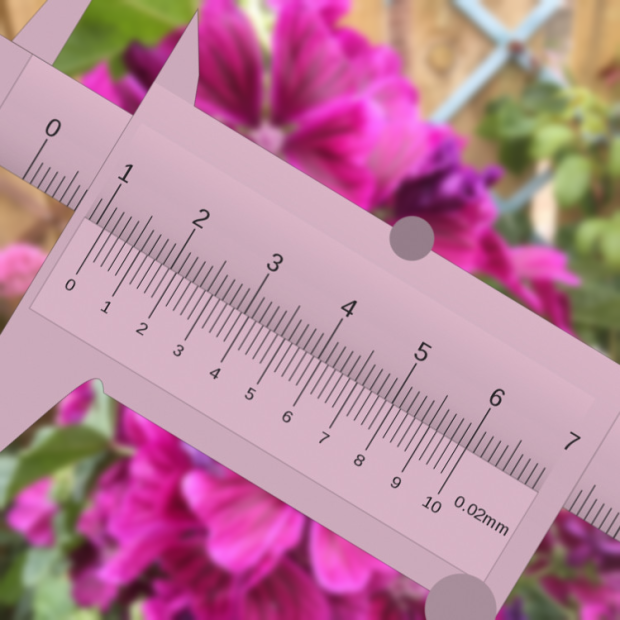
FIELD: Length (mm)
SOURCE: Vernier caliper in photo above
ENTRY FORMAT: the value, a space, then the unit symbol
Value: 11.0 mm
